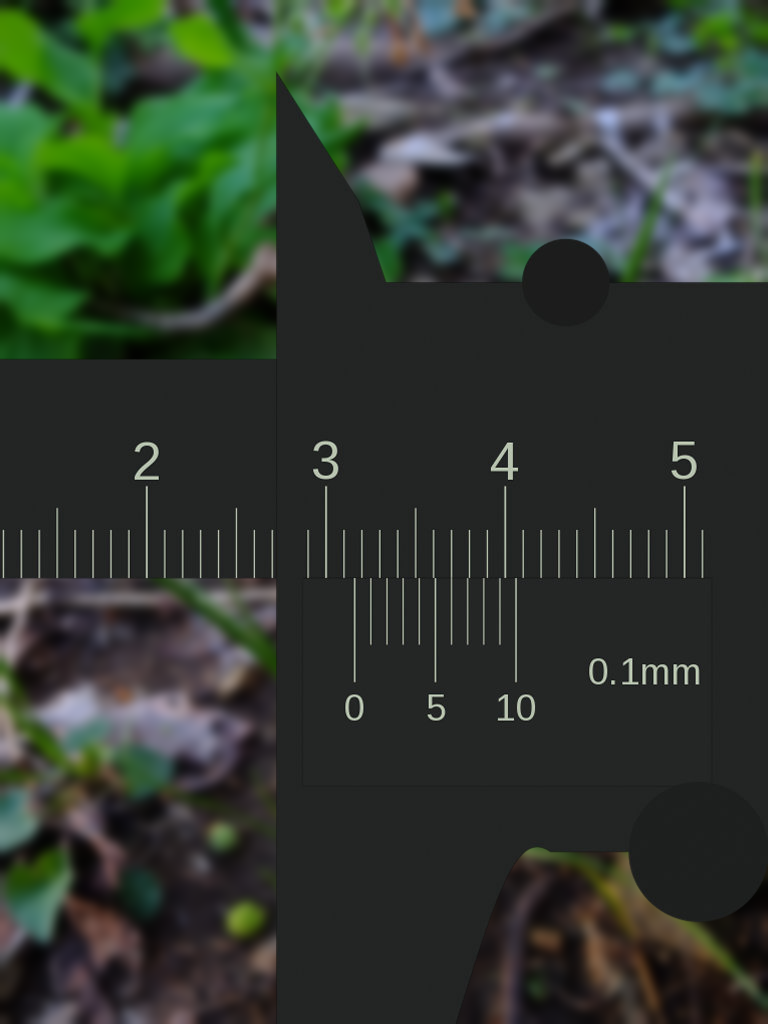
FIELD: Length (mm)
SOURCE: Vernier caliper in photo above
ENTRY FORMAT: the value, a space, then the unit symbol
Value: 31.6 mm
